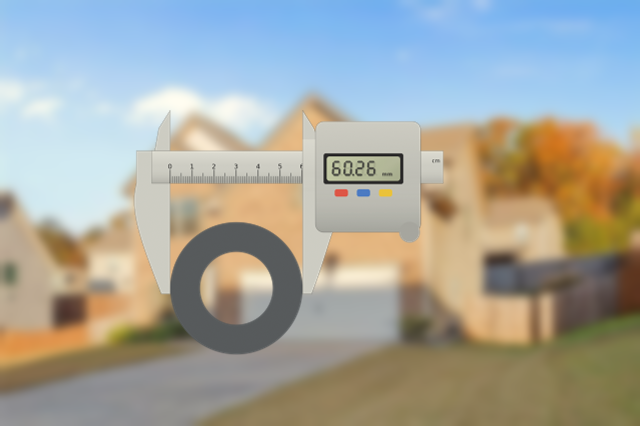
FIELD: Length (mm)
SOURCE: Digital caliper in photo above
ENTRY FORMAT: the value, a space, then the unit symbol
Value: 60.26 mm
